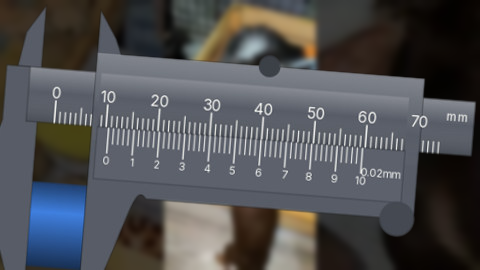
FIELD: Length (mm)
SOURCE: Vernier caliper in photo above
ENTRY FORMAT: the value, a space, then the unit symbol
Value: 10.5 mm
